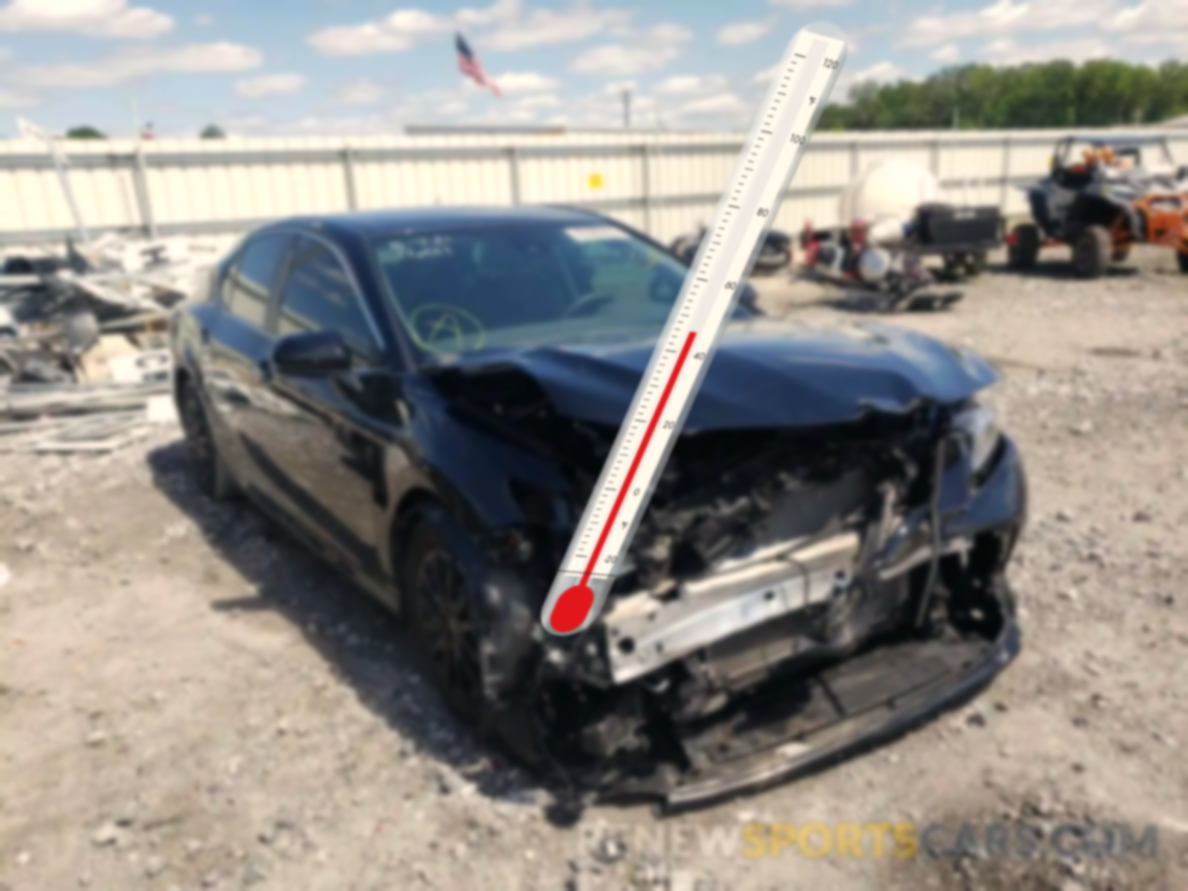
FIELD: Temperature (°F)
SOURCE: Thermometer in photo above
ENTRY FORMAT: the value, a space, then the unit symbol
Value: 46 °F
